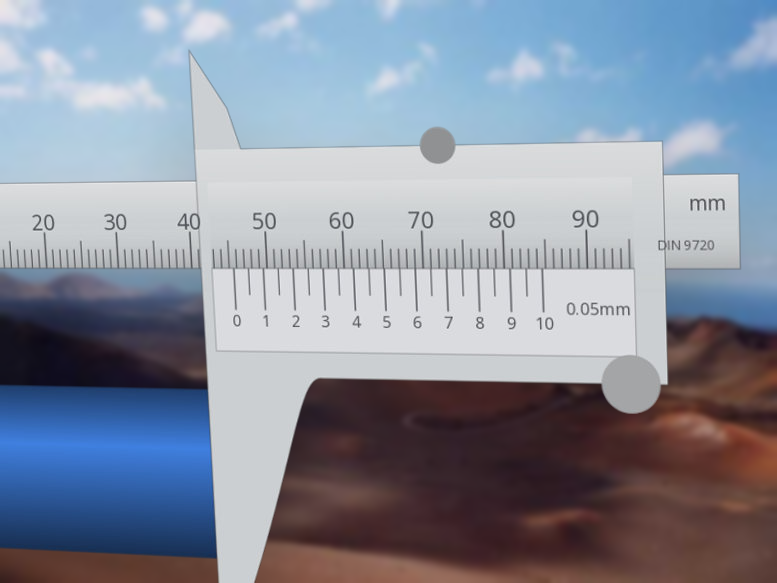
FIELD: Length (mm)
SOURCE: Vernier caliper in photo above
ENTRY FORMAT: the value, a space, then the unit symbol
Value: 45.6 mm
